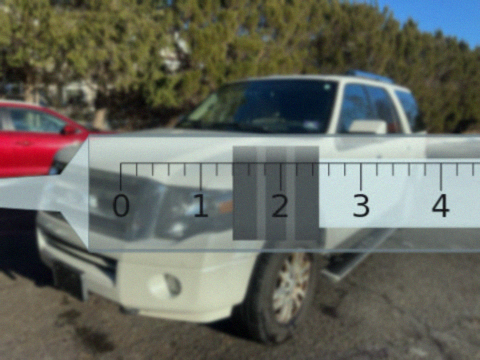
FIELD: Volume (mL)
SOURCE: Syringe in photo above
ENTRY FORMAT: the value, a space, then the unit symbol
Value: 1.4 mL
